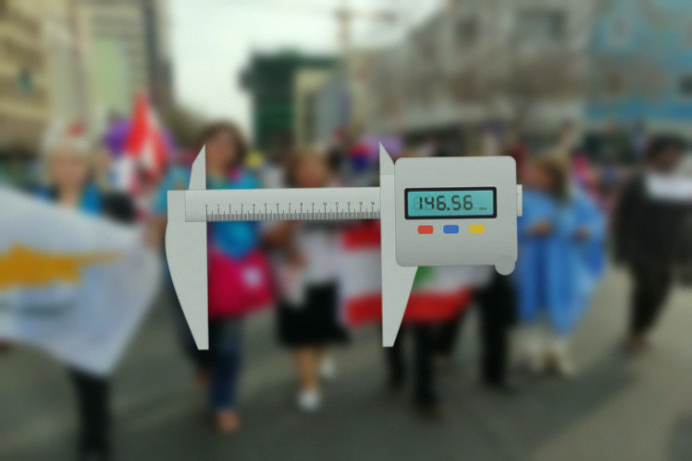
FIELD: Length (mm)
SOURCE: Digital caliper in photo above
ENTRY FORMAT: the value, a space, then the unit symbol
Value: 146.56 mm
